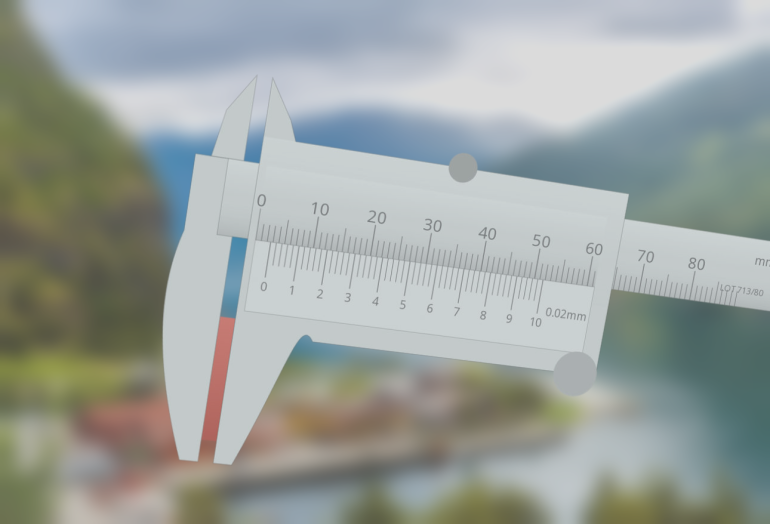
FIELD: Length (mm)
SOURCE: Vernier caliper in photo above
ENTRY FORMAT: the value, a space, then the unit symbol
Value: 2.6 mm
